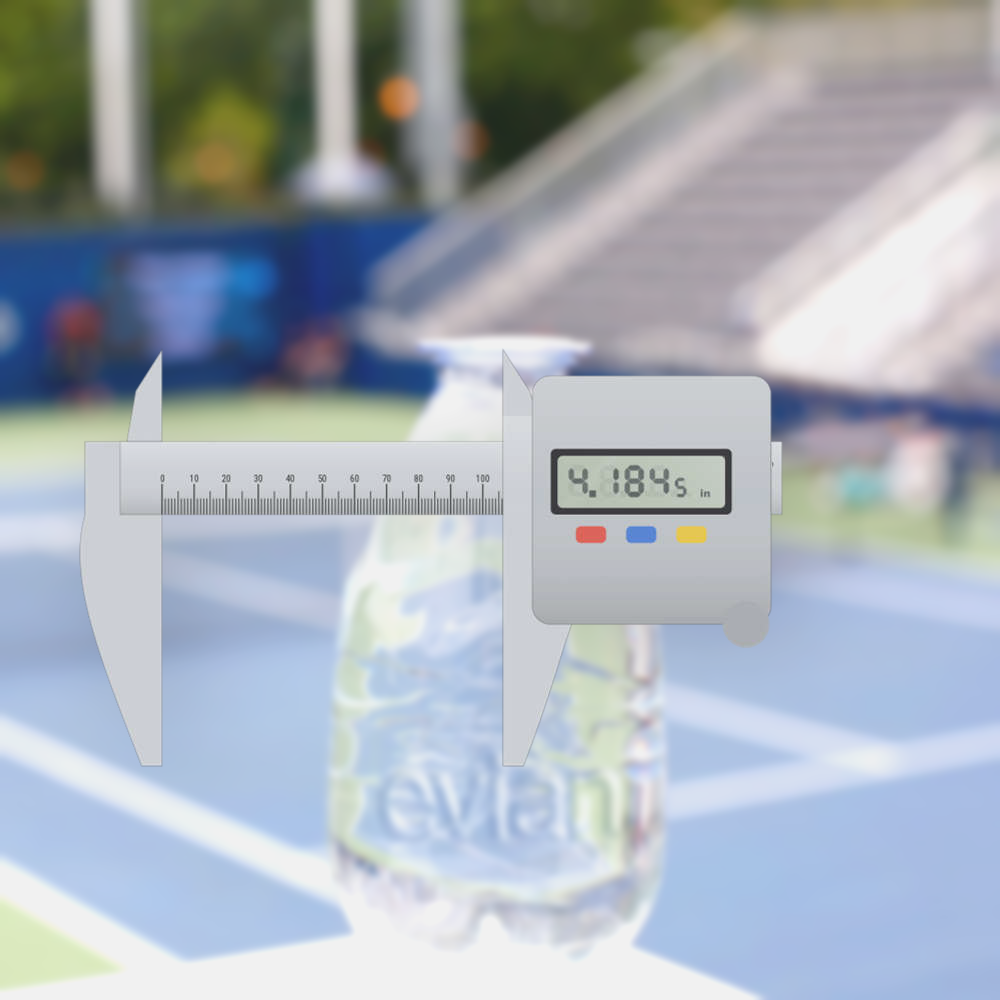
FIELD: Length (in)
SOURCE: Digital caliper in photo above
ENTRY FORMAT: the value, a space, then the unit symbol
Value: 4.1845 in
